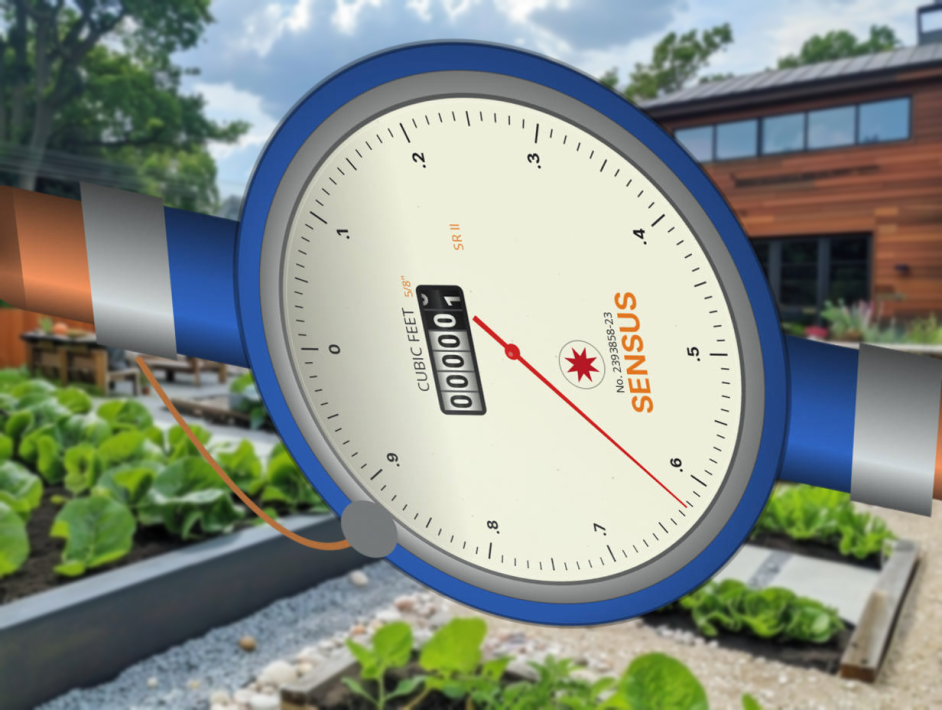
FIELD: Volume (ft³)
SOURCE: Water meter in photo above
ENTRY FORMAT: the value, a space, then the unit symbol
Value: 0.62 ft³
